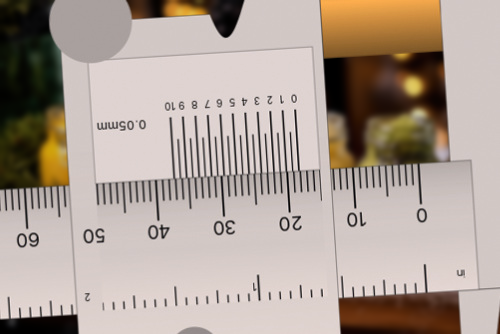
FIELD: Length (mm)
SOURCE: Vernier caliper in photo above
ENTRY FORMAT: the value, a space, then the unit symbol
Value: 18.2 mm
